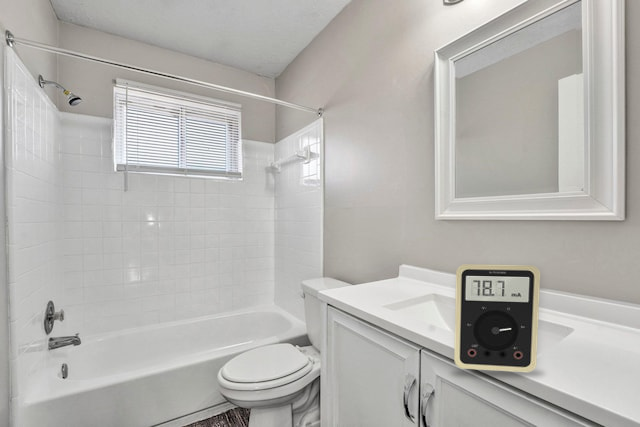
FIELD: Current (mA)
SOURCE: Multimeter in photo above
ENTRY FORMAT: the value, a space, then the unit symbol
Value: 78.7 mA
